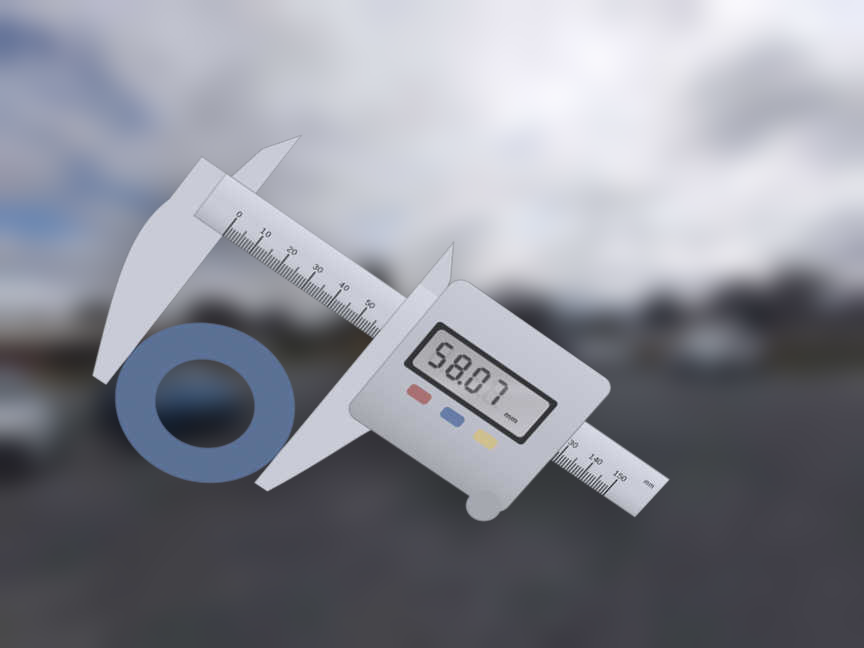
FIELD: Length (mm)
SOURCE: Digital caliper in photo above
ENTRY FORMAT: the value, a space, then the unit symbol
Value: 58.07 mm
